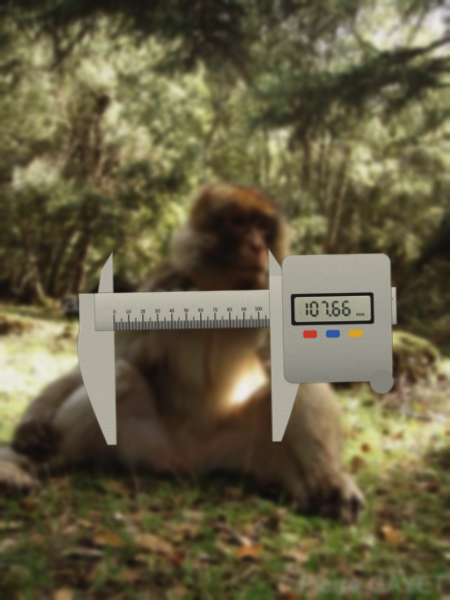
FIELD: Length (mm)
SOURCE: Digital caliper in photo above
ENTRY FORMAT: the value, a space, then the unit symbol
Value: 107.66 mm
